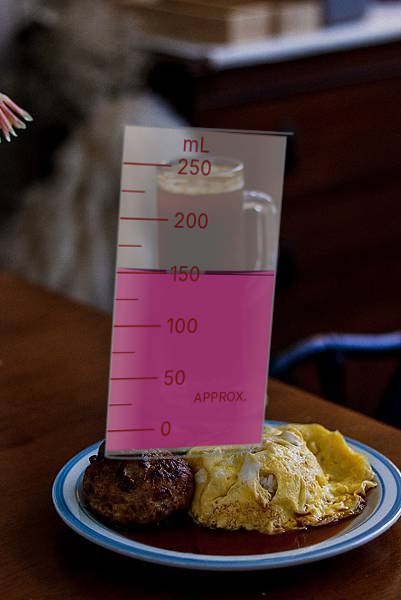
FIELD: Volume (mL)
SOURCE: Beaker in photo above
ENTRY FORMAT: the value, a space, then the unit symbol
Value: 150 mL
